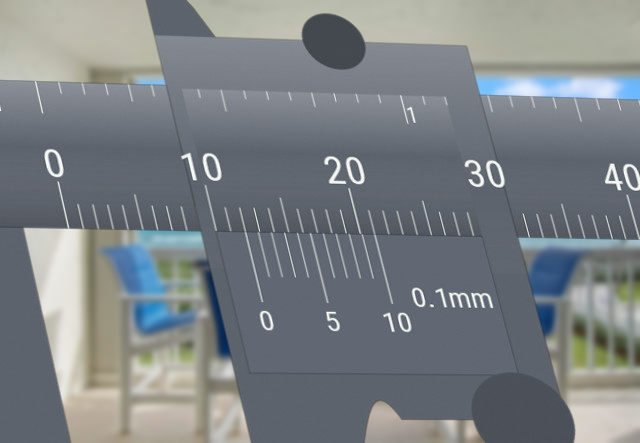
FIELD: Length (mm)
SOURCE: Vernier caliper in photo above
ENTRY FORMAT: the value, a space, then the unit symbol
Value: 12.0 mm
